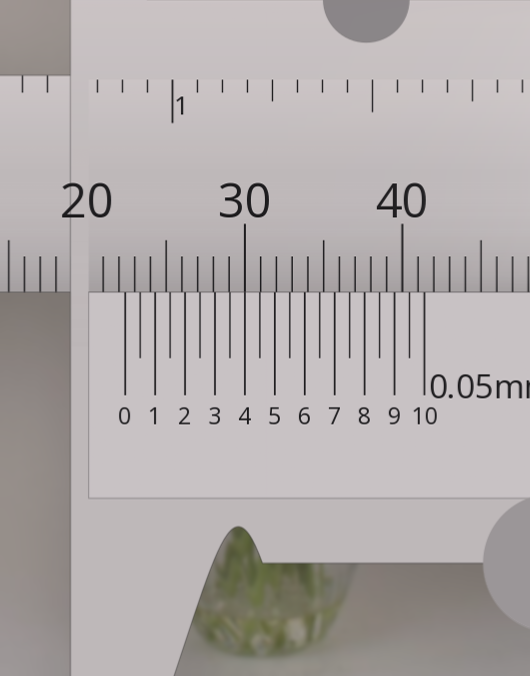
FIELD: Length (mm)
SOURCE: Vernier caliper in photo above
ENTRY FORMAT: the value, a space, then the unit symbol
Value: 22.4 mm
